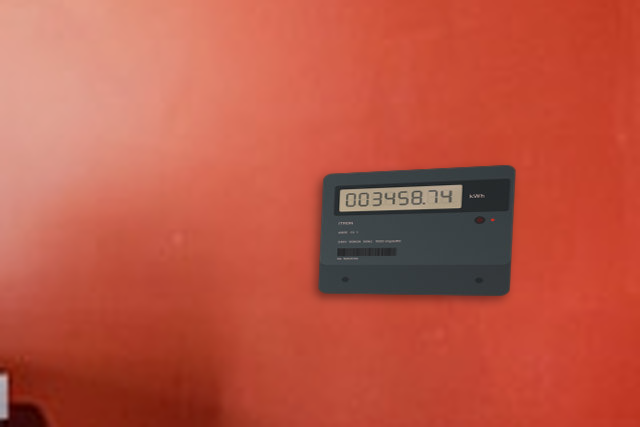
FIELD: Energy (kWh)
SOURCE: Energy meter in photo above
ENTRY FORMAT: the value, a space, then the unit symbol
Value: 3458.74 kWh
